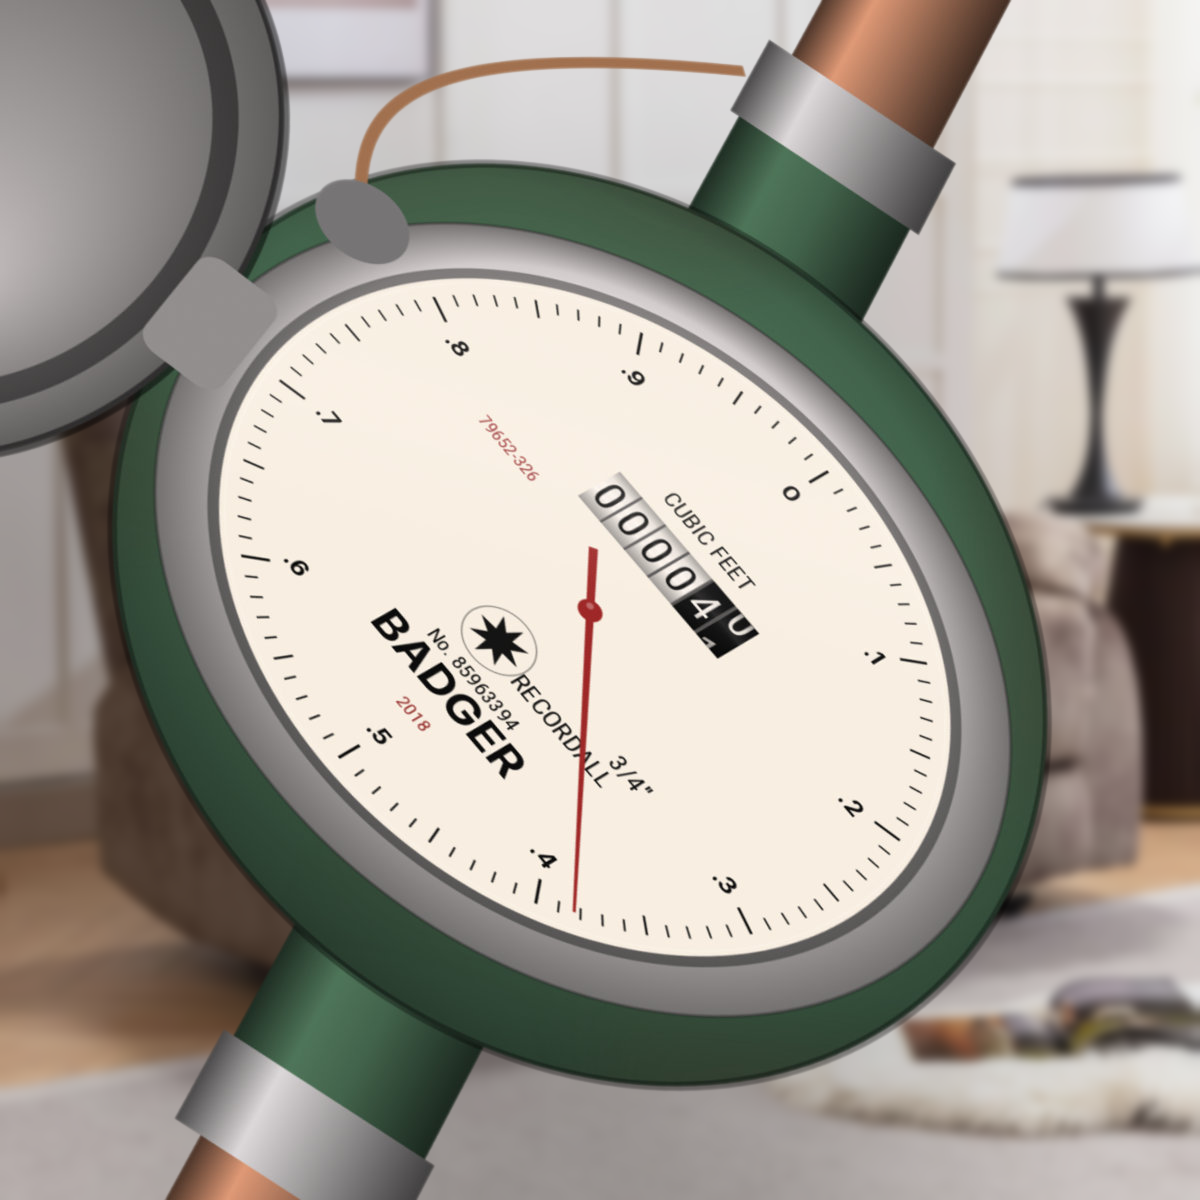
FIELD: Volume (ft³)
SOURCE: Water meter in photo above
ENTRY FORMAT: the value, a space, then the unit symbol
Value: 40.38 ft³
